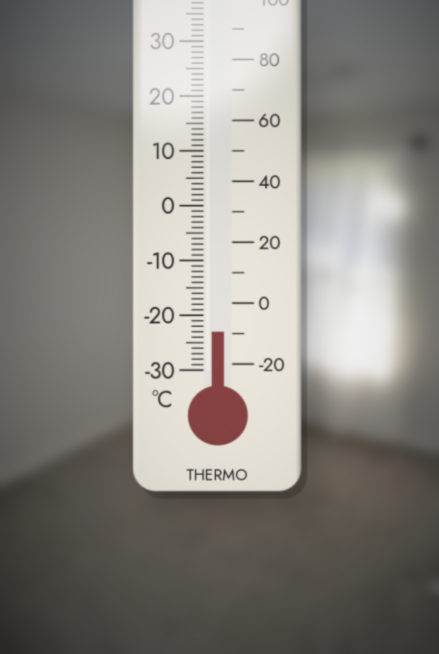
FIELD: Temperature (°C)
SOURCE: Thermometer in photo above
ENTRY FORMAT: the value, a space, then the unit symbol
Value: -23 °C
